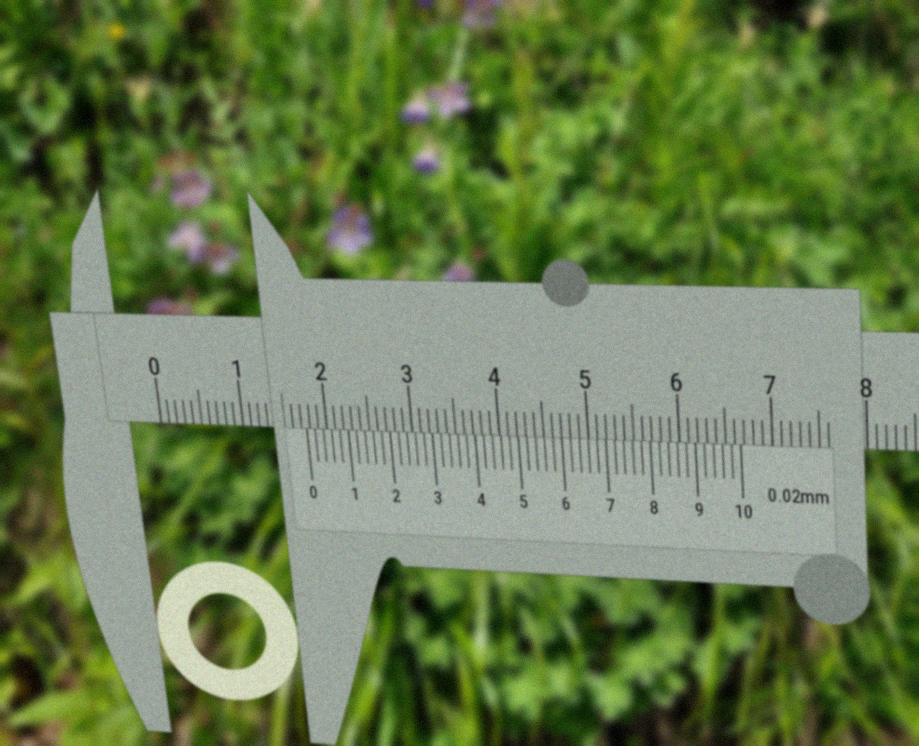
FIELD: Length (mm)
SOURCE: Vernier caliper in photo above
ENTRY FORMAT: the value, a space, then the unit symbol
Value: 17.6 mm
